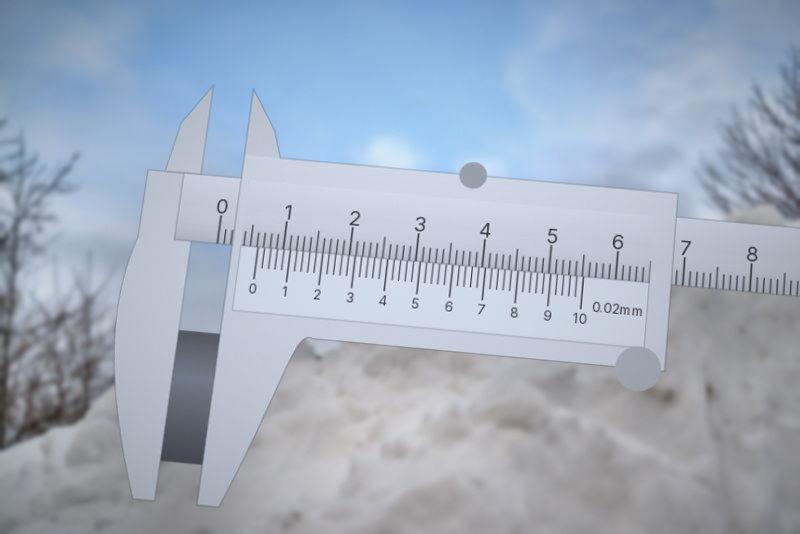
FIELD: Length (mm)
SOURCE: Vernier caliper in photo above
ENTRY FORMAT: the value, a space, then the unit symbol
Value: 6.2 mm
